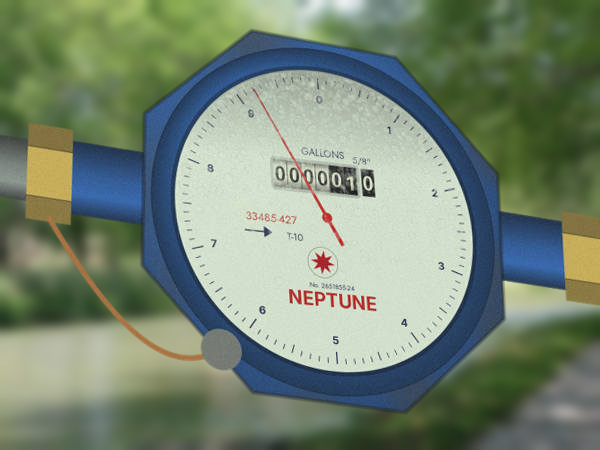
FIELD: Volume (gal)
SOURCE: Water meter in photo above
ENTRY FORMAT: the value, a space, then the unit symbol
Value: 9.2 gal
